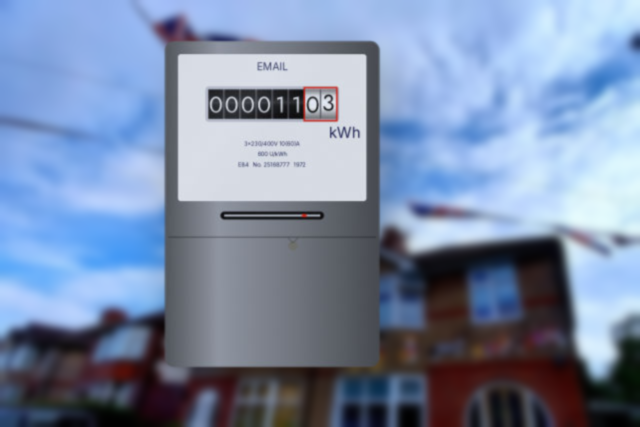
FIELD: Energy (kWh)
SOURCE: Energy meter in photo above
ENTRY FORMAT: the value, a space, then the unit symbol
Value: 11.03 kWh
